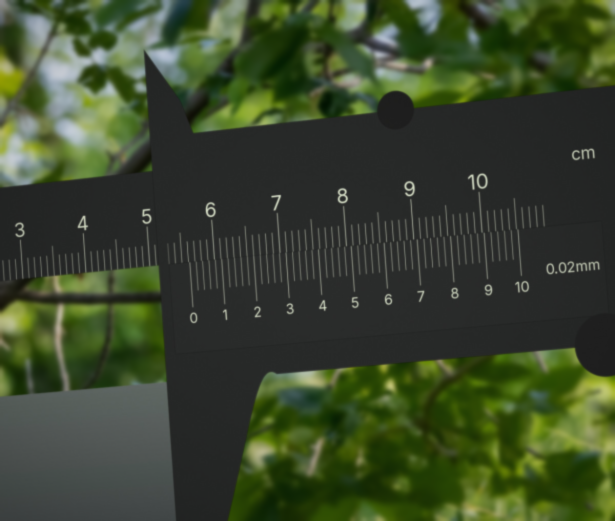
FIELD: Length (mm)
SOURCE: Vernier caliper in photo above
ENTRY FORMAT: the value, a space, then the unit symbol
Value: 56.2 mm
